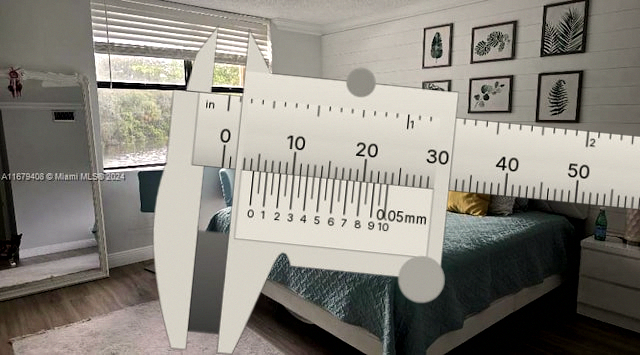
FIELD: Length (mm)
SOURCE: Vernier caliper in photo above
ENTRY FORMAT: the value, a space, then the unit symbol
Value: 4.4 mm
